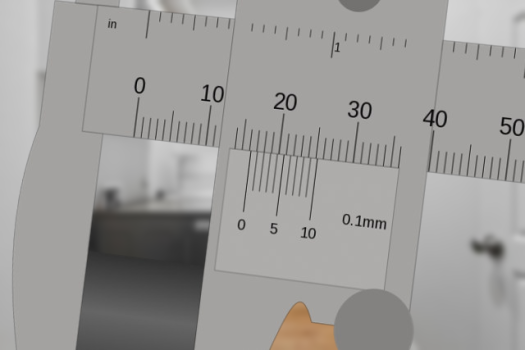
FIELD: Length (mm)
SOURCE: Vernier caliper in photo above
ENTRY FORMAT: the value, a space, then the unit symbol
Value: 16.2 mm
